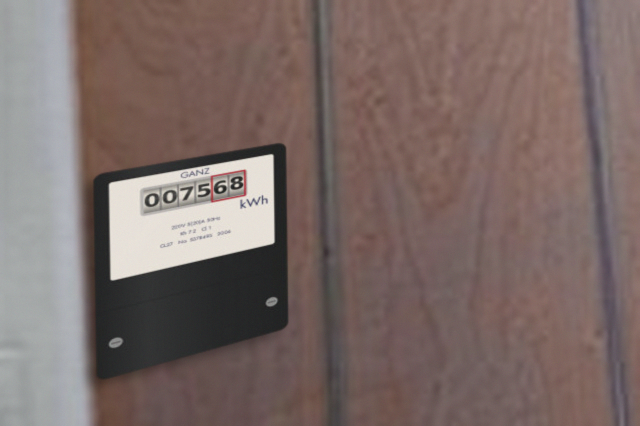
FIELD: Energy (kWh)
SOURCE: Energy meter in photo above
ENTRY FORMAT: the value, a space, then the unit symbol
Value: 75.68 kWh
